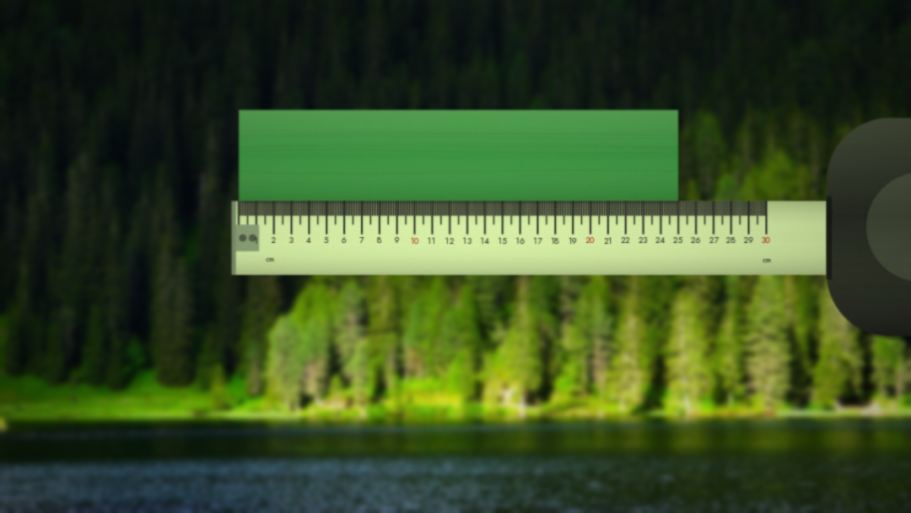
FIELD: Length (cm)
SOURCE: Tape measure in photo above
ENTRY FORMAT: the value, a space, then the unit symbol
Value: 25 cm
